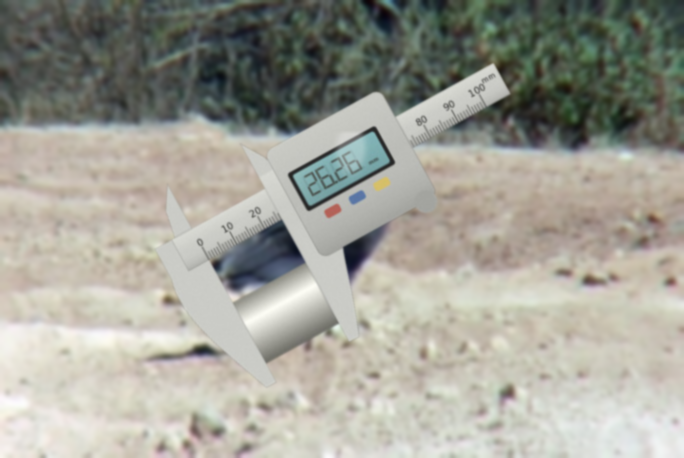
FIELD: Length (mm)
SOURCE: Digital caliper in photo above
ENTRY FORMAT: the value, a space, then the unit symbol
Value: 26.26 mm
